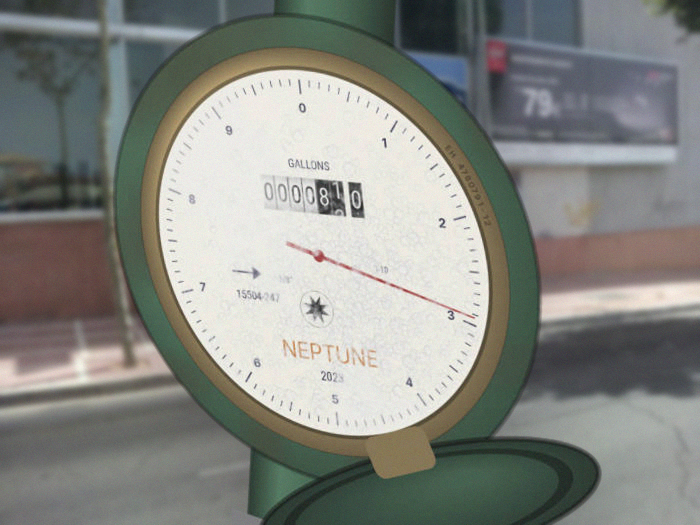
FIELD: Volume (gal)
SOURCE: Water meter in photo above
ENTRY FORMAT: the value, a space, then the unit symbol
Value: 812.9 gal
